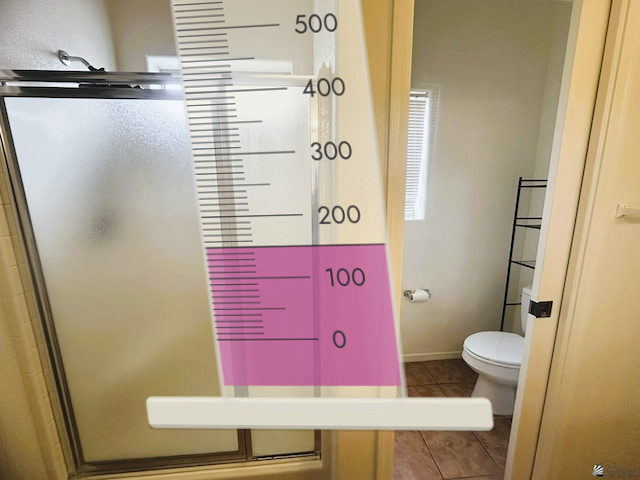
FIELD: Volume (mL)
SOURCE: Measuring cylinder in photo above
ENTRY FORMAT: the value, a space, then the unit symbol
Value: 150 mL
